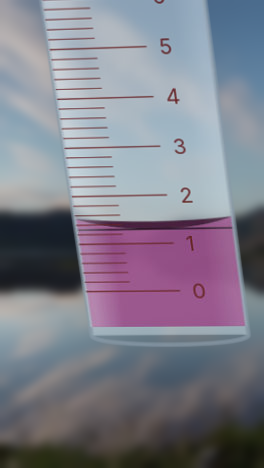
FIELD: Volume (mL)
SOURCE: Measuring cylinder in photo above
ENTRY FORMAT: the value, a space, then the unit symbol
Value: 1.3 mL
